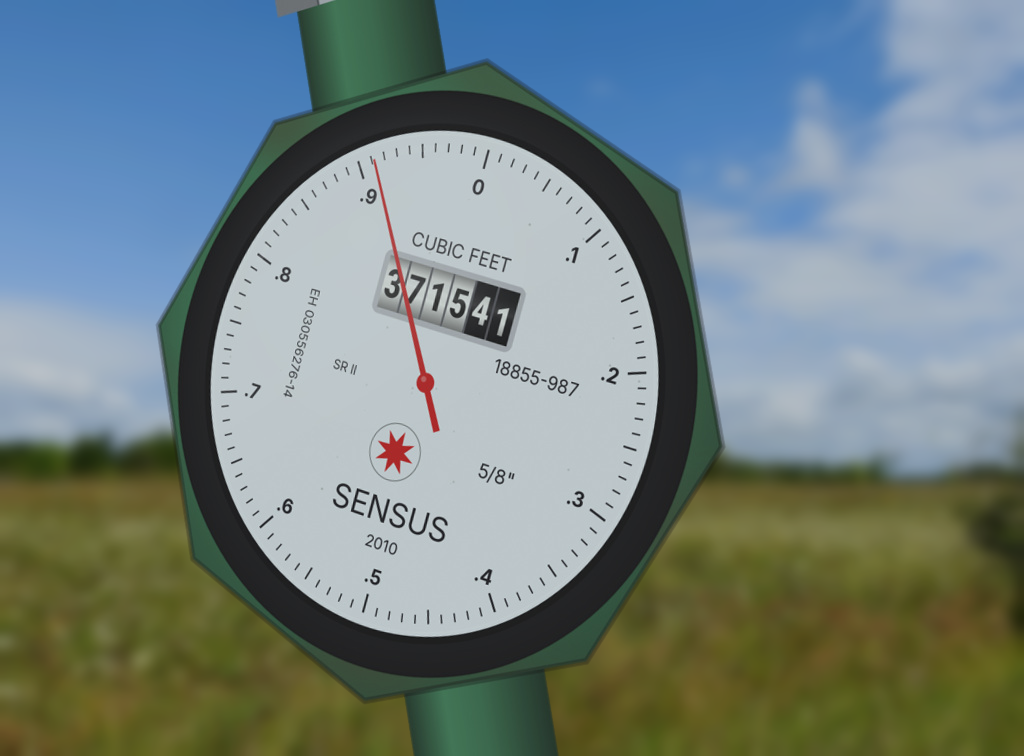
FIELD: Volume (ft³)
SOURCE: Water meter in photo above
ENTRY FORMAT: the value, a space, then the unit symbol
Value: 371540.91 ft³
